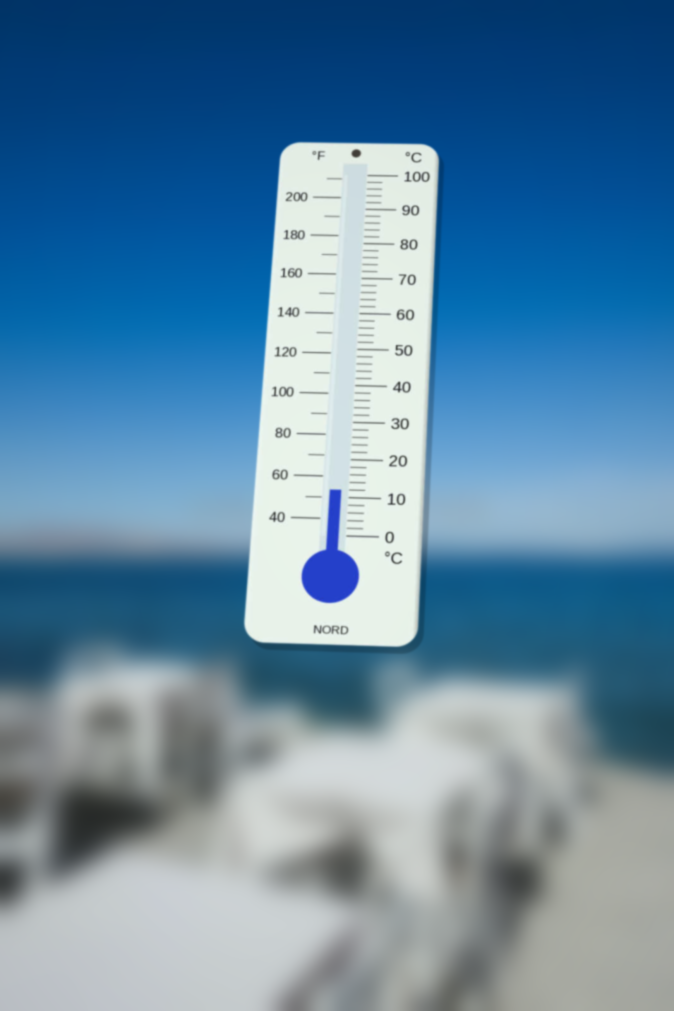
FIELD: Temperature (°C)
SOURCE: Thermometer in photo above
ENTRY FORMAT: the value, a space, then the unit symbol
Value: 12 °C
